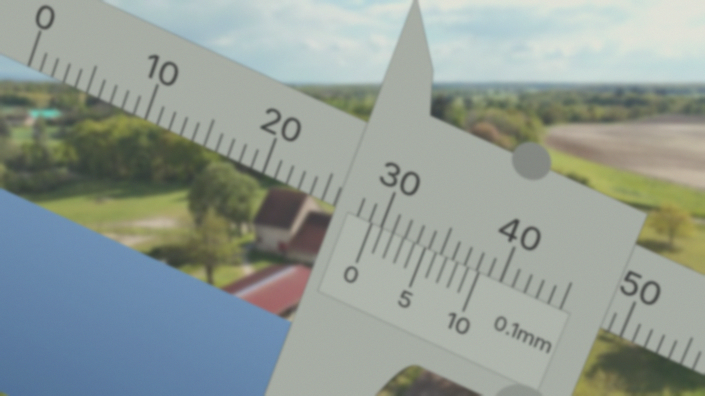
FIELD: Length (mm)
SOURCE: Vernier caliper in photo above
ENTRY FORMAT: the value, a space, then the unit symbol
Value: 29.2 mm
